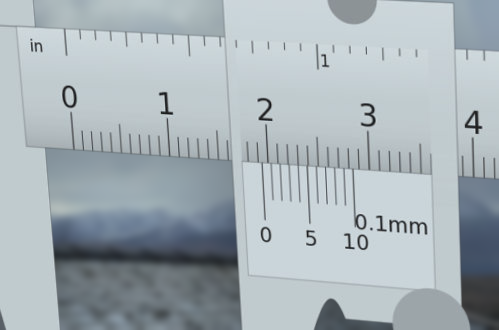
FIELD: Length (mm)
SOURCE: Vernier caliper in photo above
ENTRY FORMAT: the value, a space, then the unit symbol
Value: 19.4 mm
